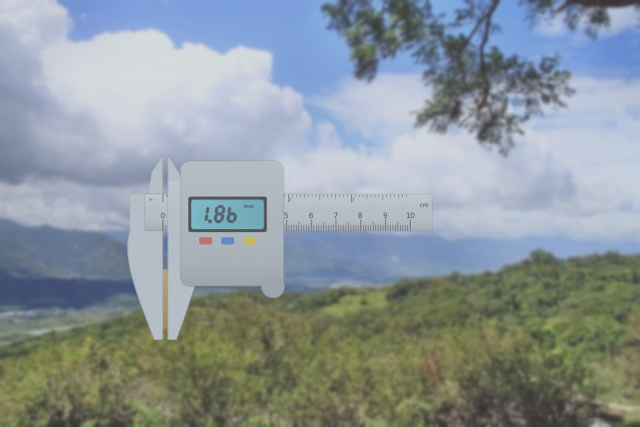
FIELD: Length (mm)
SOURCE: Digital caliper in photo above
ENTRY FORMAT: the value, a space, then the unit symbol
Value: 1.86 mm
